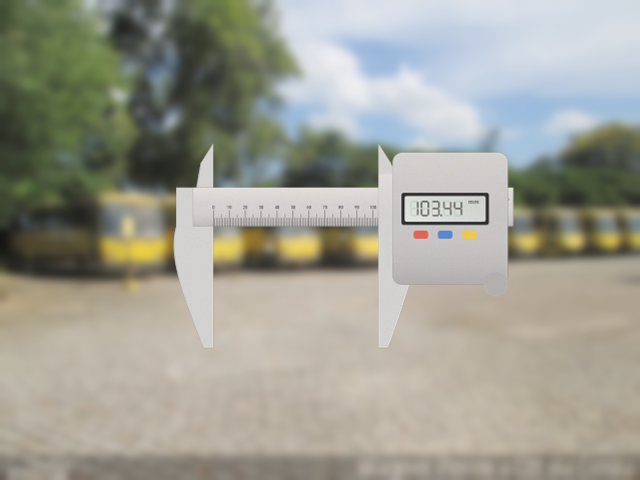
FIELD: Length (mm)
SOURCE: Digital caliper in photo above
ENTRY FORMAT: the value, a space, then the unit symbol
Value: 103.44 mm
